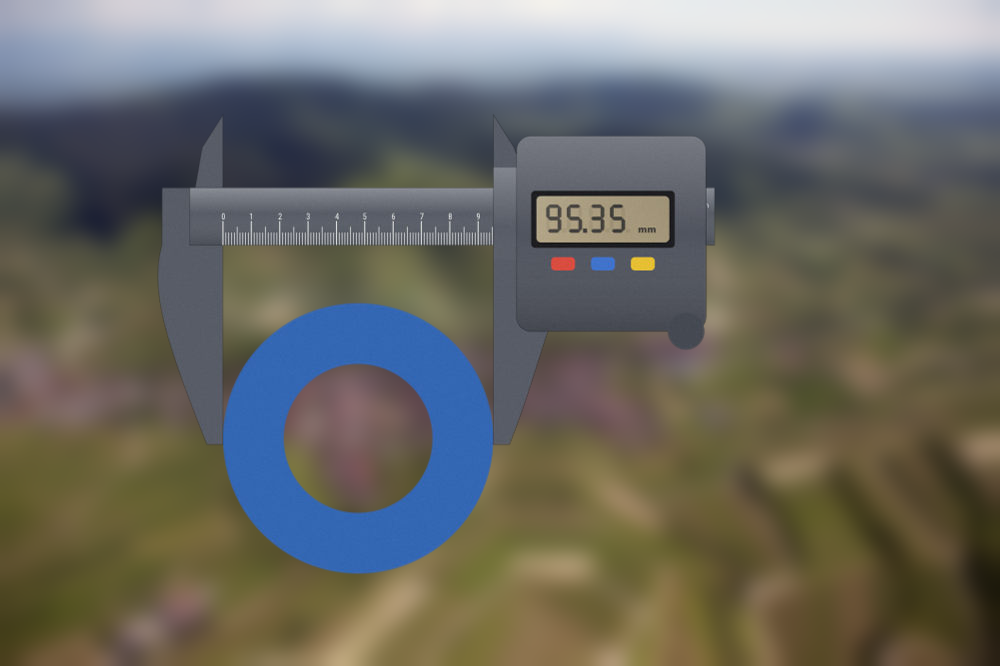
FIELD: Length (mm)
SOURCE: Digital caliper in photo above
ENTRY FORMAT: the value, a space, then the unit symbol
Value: 95.35 mm
